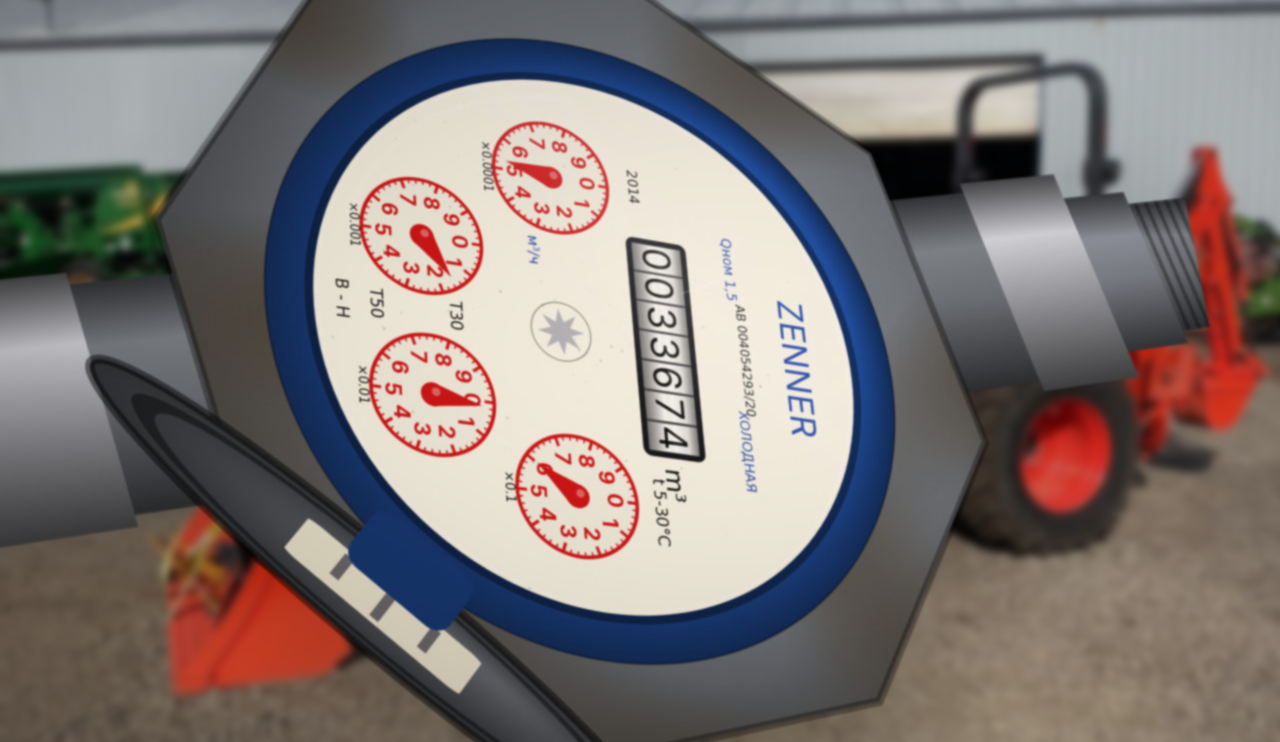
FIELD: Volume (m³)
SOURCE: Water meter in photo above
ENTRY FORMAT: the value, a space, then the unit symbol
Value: 33674.6015 m³
